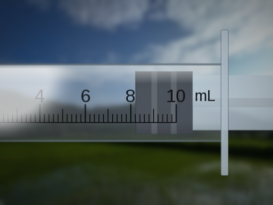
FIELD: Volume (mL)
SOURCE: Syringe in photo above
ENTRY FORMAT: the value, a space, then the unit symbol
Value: 8.2 mL
